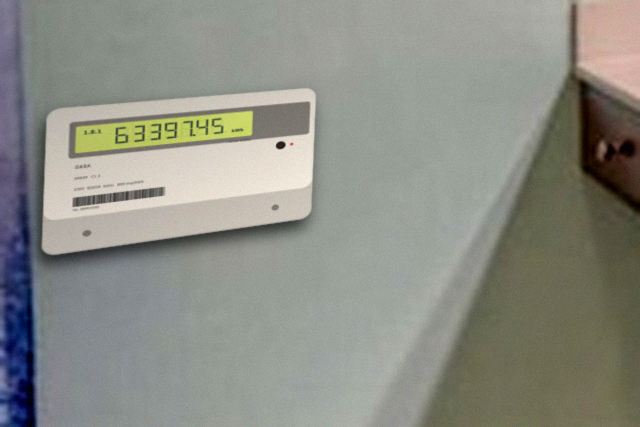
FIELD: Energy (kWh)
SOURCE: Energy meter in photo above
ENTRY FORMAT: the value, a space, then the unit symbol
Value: 63397.45 kWh
